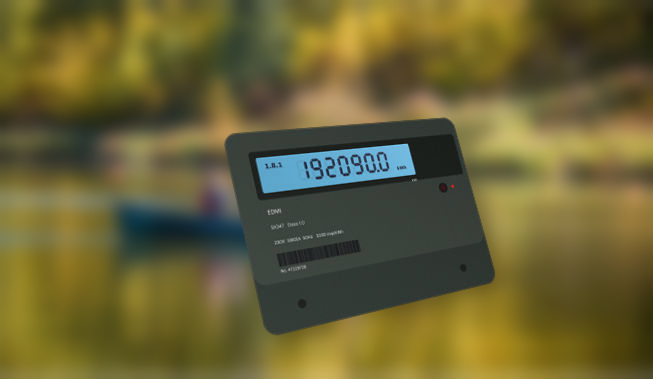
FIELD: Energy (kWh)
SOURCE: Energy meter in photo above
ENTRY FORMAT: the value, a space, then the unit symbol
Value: 192090.0 kWh
